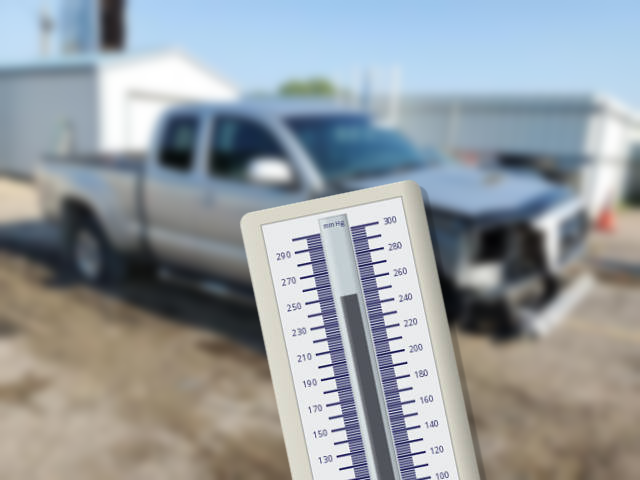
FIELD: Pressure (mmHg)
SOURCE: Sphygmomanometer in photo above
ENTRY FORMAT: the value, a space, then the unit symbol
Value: 250 mmHg
